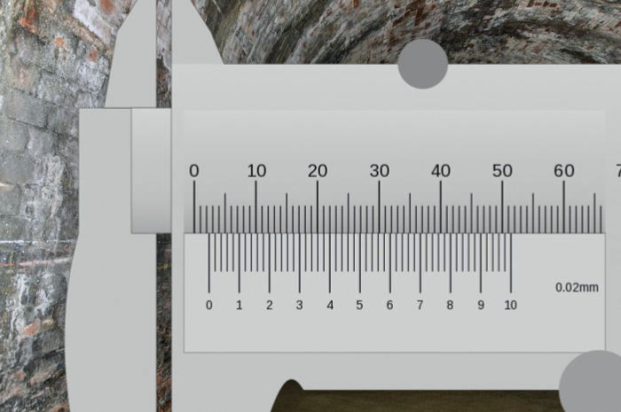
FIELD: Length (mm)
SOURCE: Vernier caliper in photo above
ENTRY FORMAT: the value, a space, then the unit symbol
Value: 2.4 mm
